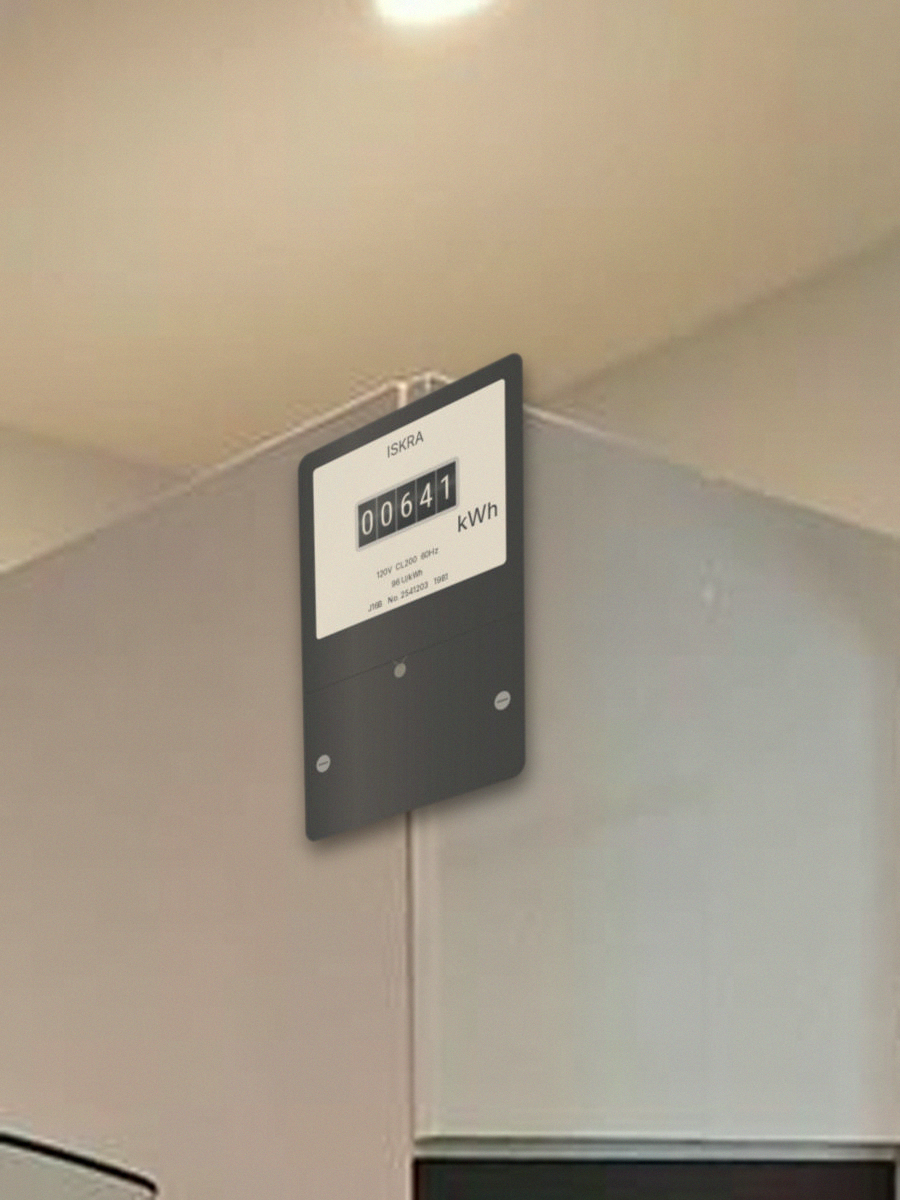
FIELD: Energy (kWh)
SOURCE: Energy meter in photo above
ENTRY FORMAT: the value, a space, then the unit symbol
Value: 641 kWh
